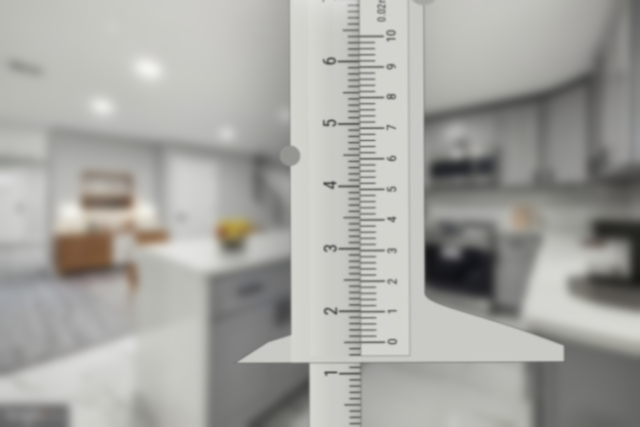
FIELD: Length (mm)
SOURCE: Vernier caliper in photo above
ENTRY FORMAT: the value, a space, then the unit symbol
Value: 15.0 mm
